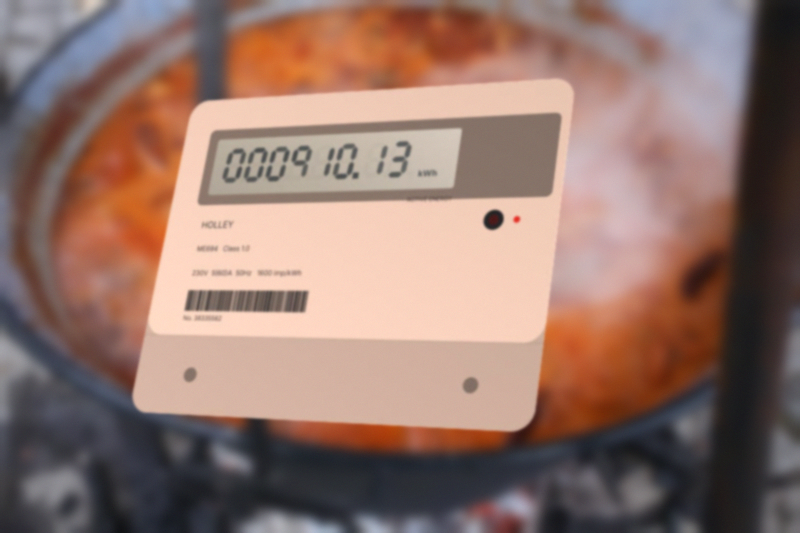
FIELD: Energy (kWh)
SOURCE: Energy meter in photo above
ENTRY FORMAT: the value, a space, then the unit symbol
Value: 910.13 kWh
